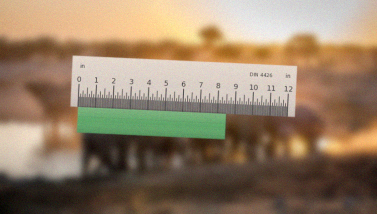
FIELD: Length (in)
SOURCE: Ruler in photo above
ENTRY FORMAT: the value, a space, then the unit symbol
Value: 8.5 in
